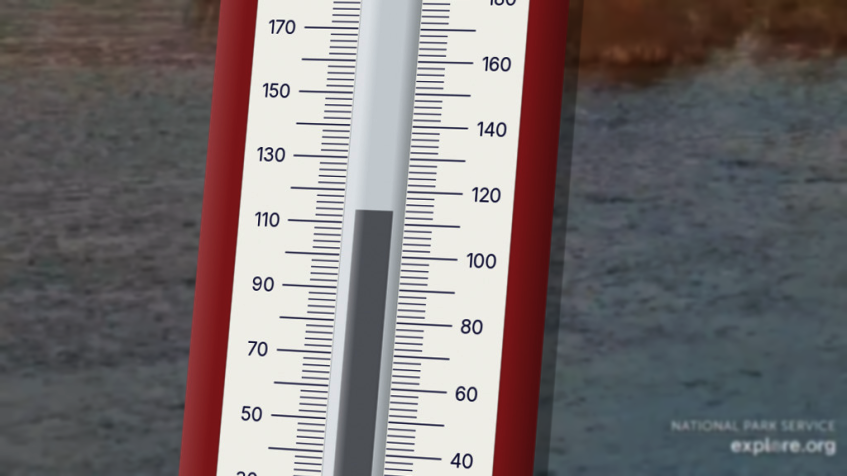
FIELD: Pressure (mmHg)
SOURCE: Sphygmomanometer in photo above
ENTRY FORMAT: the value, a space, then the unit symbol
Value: 114 mmHg
